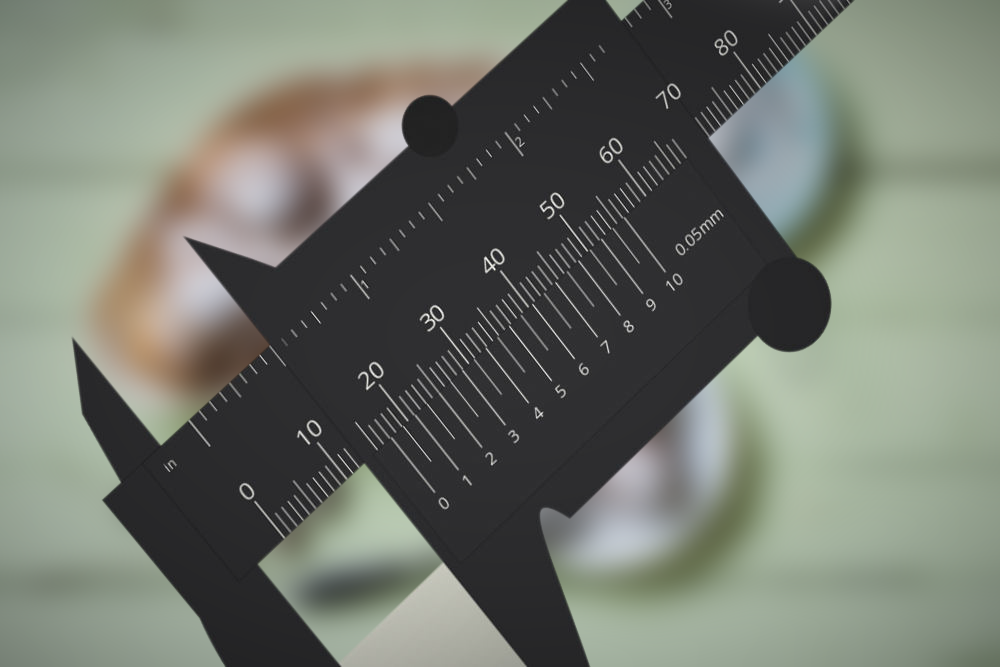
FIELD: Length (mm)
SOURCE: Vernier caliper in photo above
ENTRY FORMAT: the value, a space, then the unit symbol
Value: 17.2 mm
